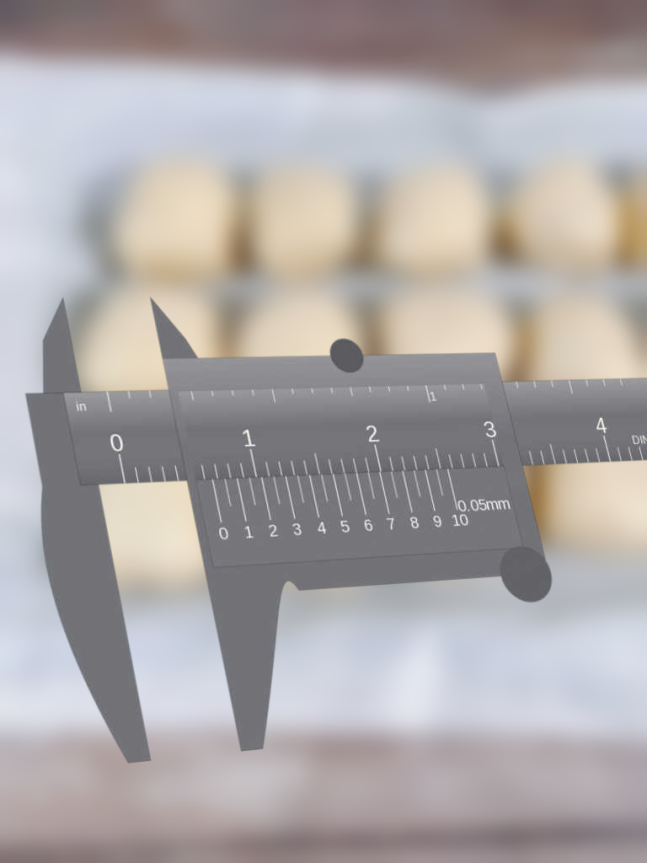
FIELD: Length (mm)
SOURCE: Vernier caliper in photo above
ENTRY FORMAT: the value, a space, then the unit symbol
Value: 6.6 mm
